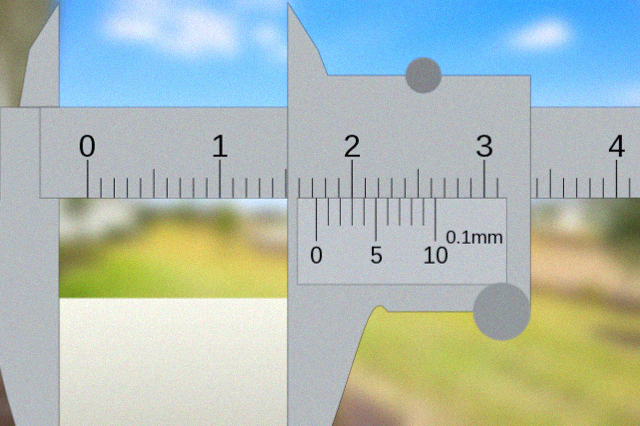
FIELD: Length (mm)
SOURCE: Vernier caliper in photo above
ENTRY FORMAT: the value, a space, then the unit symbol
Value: 17.3 mm
